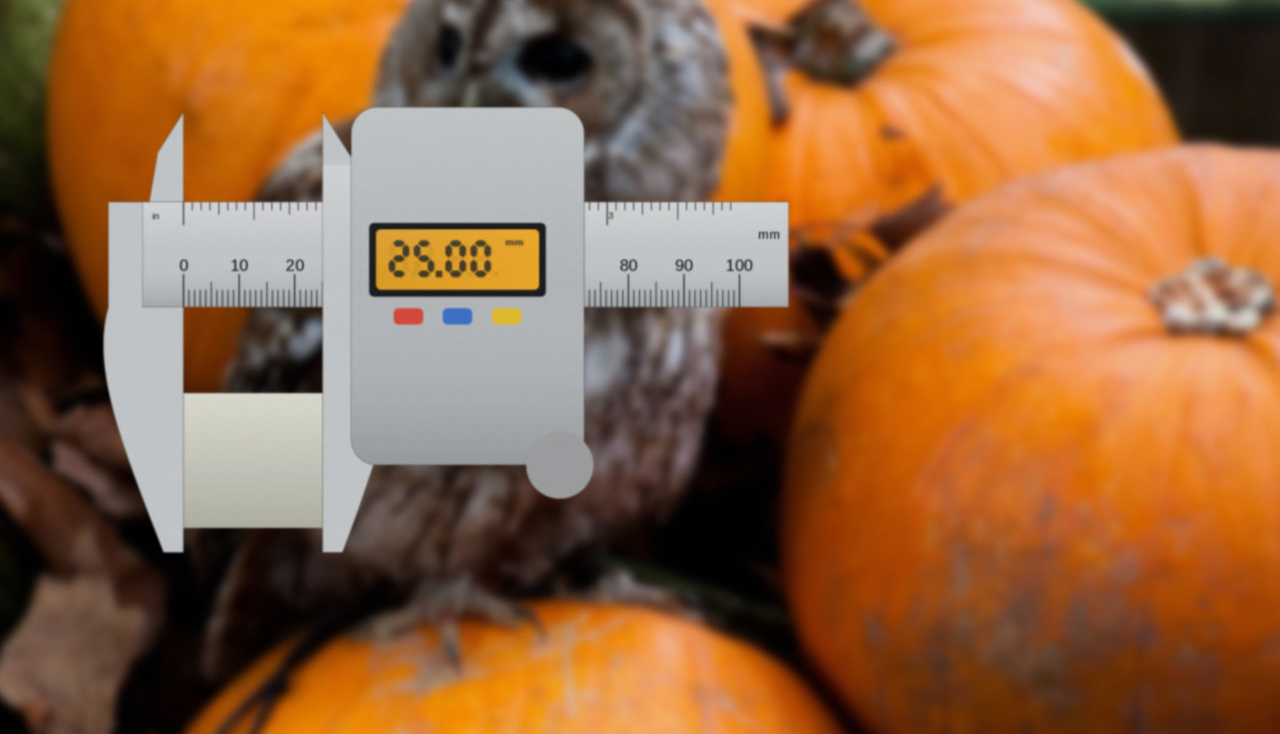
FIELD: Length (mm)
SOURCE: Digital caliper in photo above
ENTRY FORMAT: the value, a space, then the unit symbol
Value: 25.00 mm
